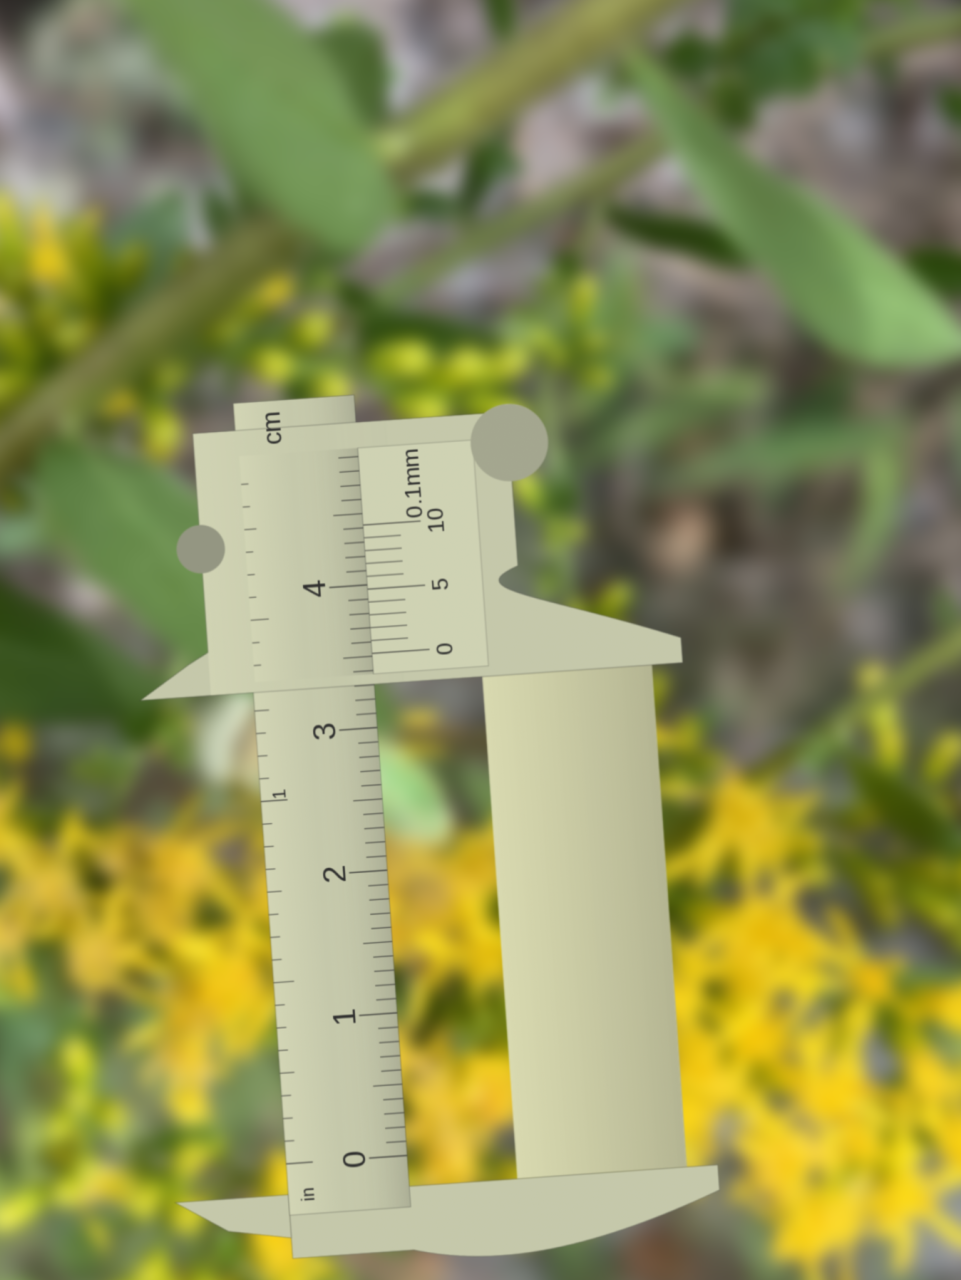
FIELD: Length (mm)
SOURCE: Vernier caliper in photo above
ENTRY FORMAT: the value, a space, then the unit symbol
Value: 35.2 mm
